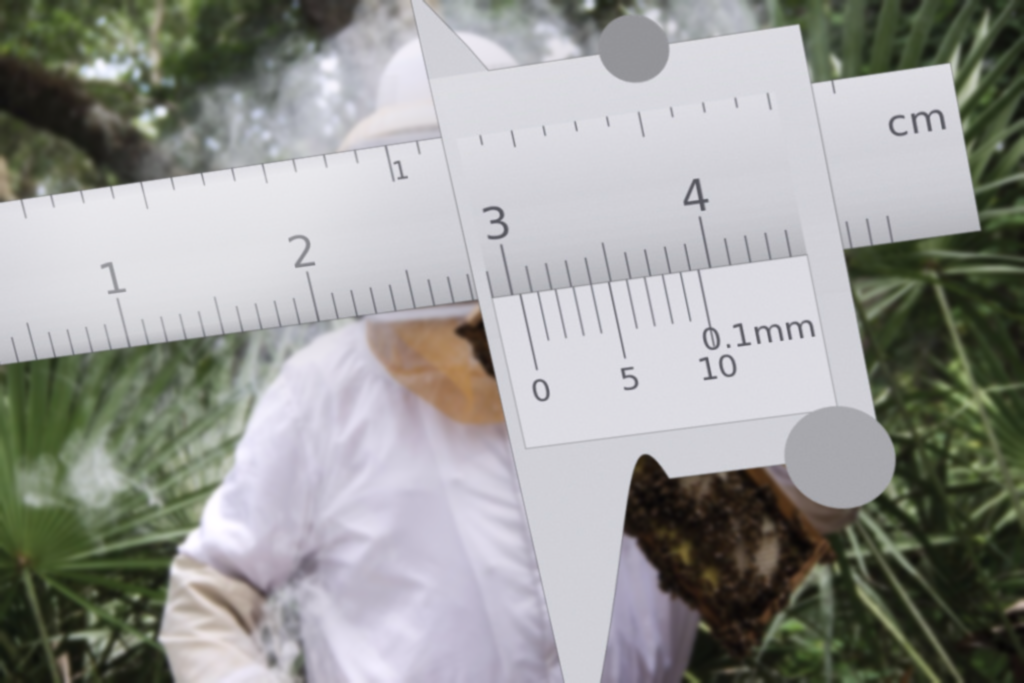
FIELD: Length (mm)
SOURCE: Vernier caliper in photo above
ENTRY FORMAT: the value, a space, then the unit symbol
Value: 30.4 mm
